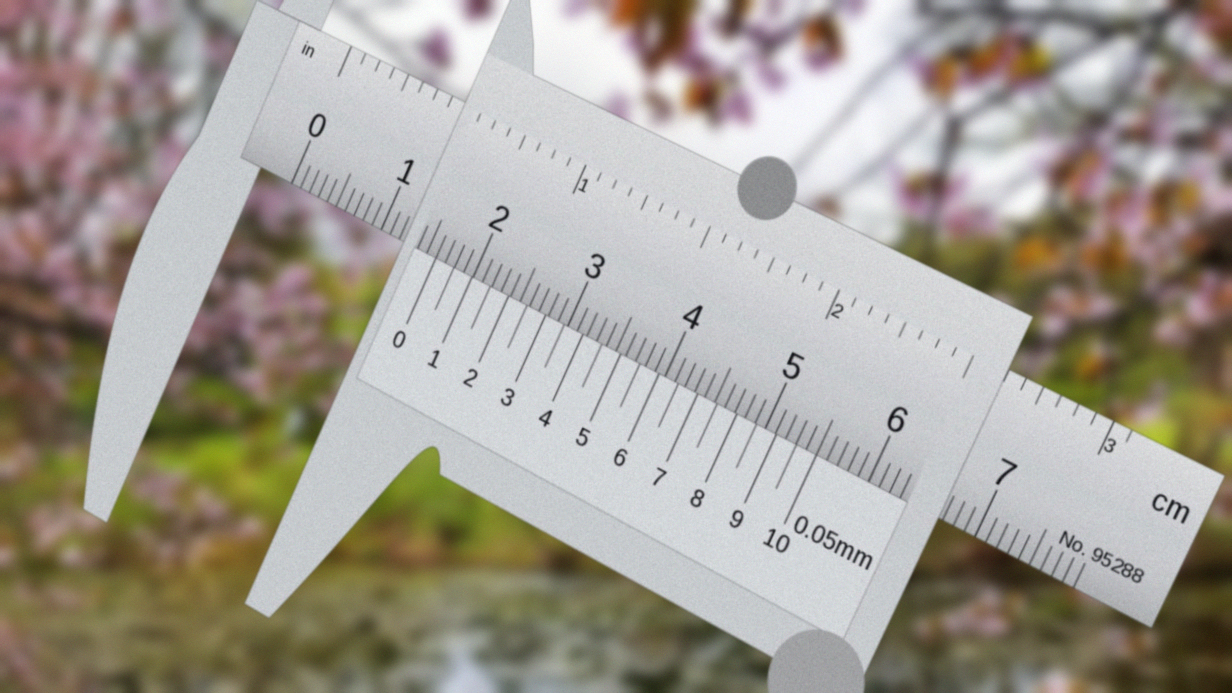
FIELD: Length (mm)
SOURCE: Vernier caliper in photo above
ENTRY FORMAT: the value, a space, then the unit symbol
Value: 16.0 mm
